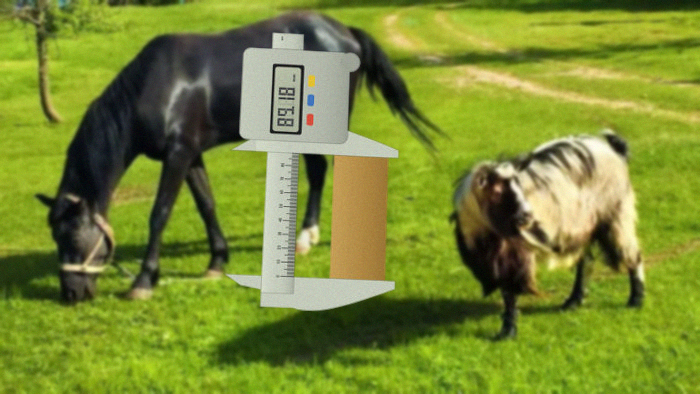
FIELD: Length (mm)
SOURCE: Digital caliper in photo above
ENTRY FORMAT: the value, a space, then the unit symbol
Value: 89.18 mm
